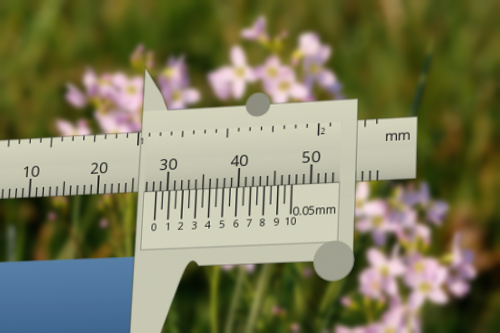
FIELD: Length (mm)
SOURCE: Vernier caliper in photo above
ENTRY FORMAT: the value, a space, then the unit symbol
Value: 28.4 mm
